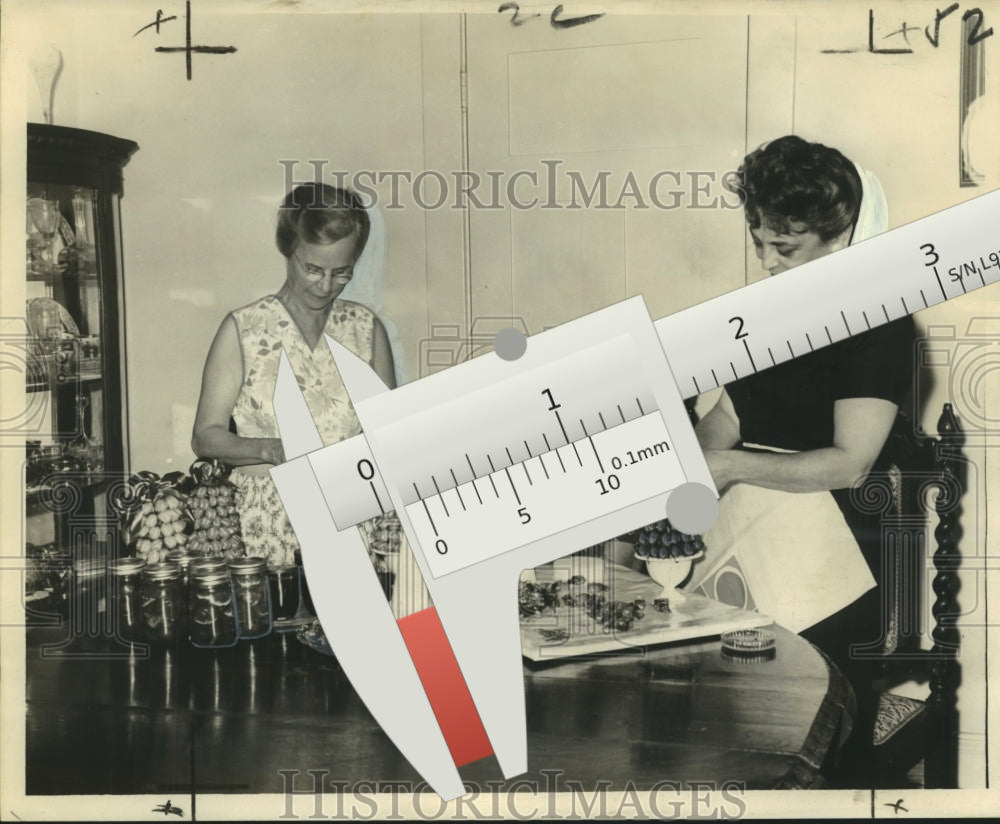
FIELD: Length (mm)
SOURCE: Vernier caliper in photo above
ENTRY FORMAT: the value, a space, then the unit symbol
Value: 2.1 mm
